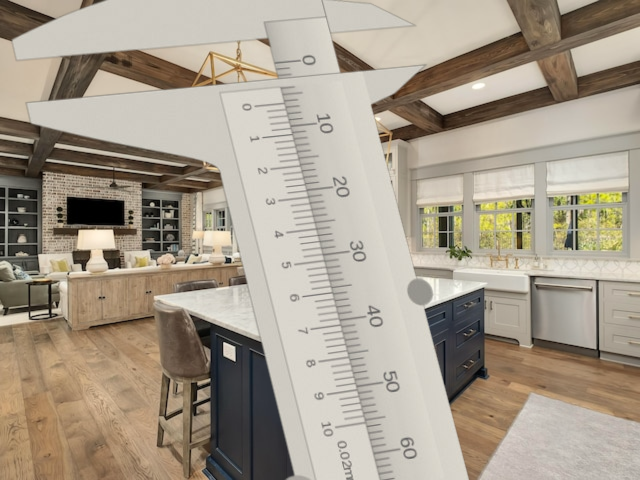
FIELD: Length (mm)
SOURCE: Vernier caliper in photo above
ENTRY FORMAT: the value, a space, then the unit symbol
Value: 6.4 mm
